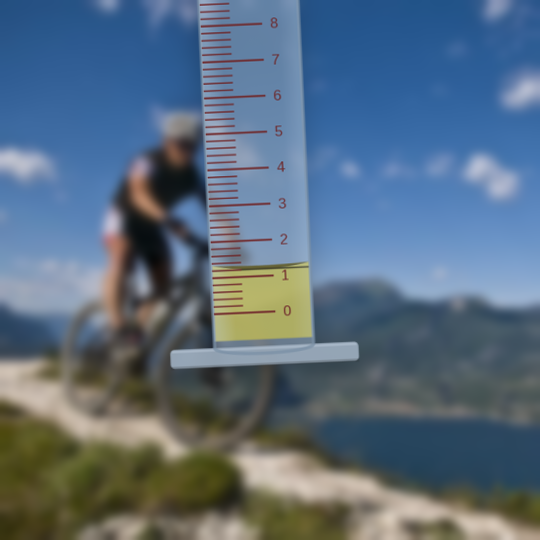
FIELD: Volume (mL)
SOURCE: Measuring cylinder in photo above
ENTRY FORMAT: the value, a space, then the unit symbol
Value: 1.2 mL
